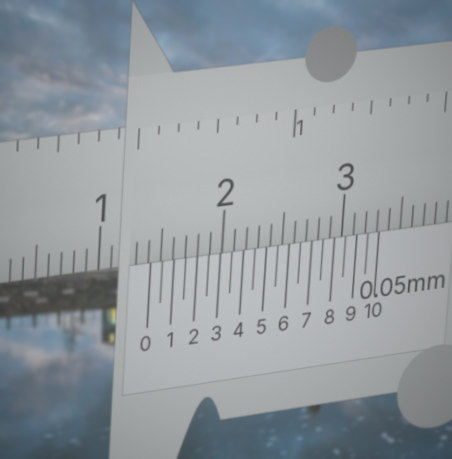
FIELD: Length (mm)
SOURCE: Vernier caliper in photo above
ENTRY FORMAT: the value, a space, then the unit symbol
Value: 14.2 mm
